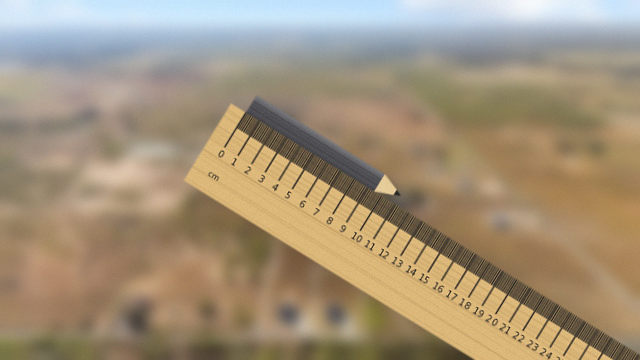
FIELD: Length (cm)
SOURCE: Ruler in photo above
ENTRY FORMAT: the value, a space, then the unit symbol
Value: 11 cm
